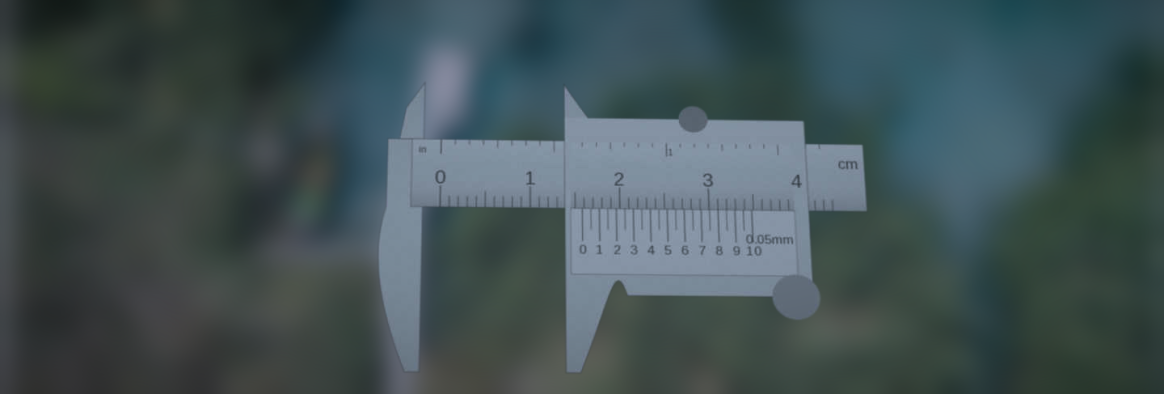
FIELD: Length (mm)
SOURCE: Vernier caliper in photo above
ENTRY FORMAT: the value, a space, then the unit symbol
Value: 15.8 mm
